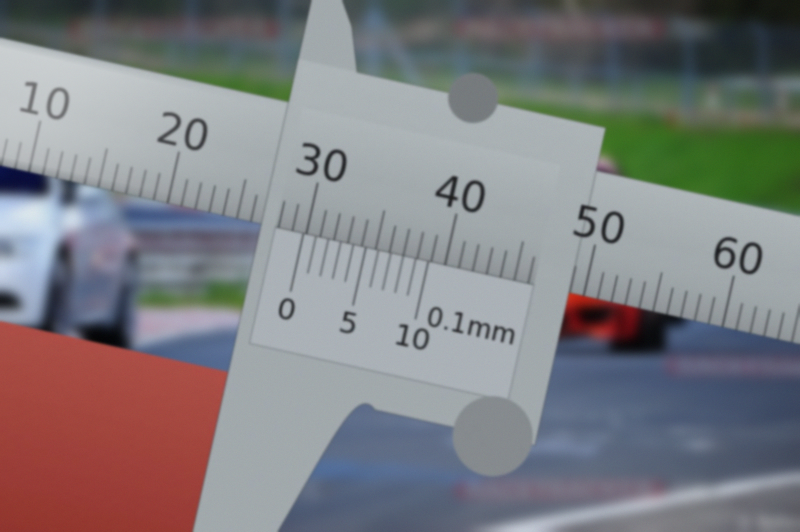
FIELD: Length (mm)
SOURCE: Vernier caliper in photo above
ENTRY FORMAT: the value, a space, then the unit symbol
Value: 29.8 mm
